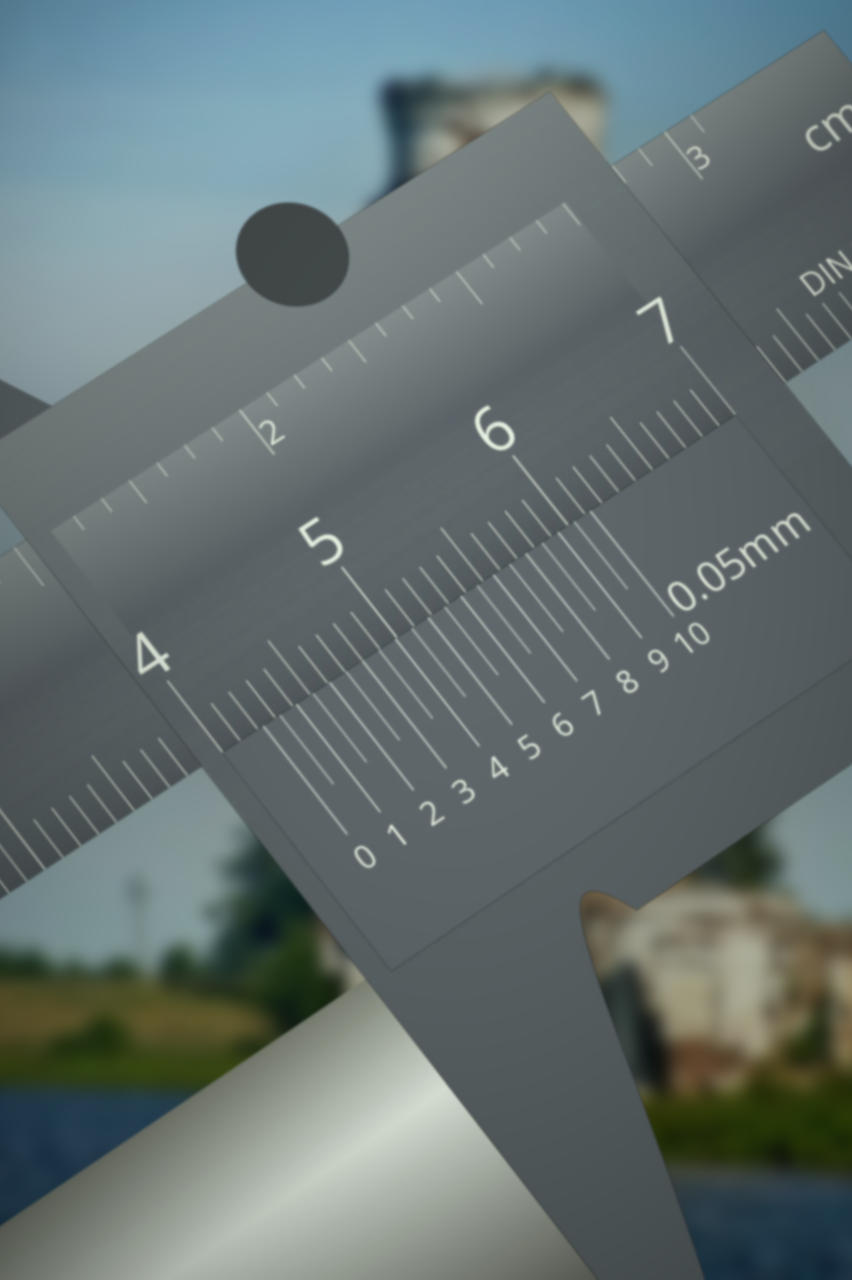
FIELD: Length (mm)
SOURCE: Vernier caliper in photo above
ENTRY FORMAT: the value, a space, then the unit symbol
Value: 42.3 mm
